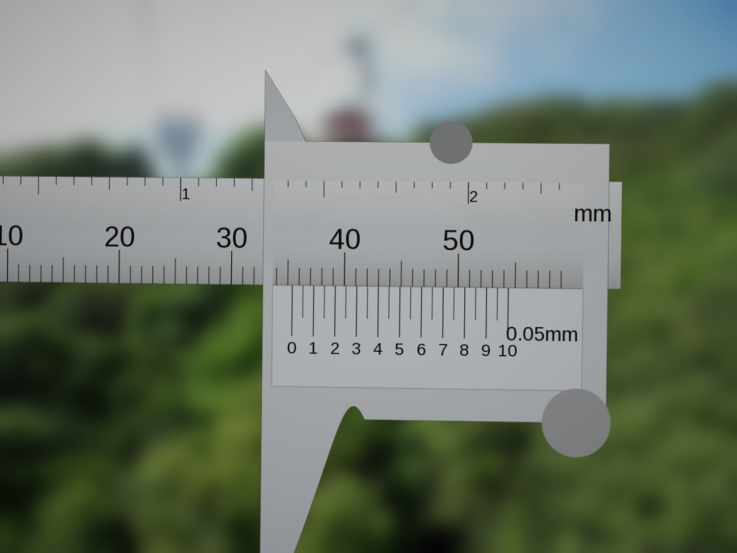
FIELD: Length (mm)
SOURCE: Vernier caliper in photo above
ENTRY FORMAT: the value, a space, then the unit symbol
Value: 35.4 mm
